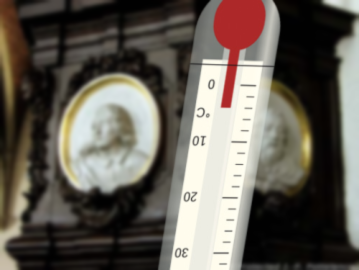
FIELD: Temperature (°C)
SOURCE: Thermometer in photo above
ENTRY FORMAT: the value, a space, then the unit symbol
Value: 4 °C
